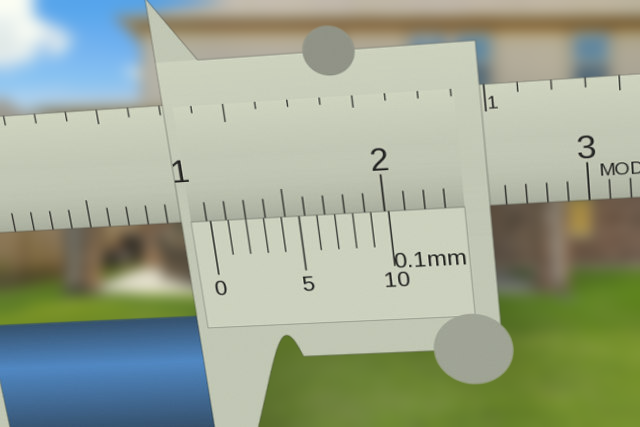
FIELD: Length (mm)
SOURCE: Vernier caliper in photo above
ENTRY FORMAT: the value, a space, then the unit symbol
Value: 11.2 mm
